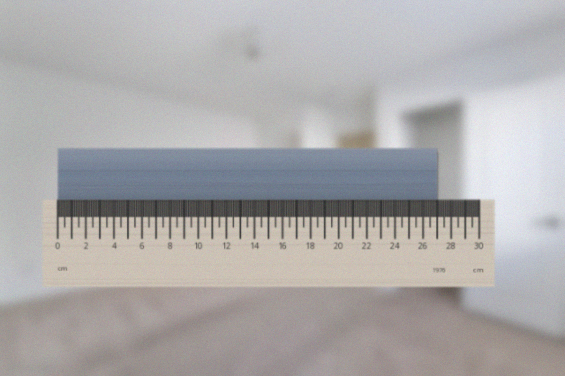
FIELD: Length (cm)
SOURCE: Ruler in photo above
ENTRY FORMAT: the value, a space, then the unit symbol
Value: 27 cm
